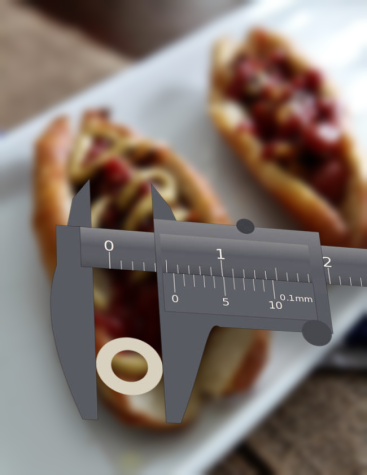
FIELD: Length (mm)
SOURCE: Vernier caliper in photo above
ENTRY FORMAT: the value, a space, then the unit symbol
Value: 5.6 mm
